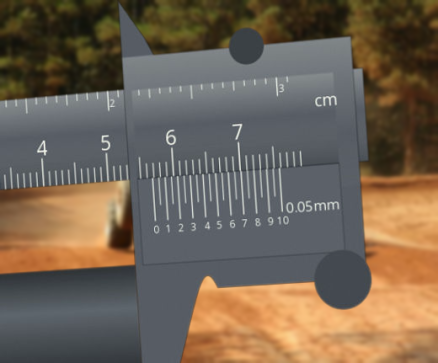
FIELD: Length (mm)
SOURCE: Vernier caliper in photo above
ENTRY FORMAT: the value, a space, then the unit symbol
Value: 56.8 mm
